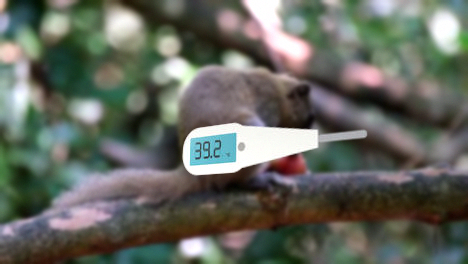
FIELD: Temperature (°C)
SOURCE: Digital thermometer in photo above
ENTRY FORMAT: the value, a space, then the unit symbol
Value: 39.2 °C
